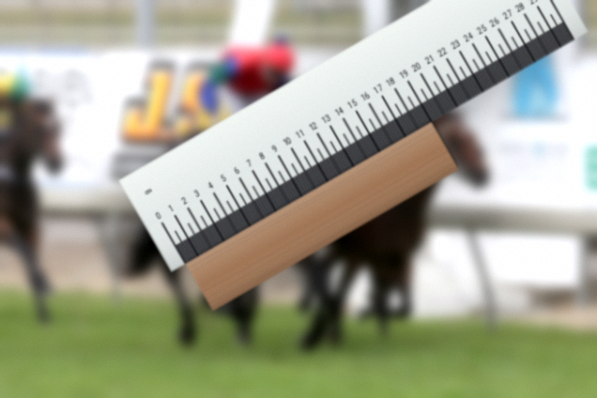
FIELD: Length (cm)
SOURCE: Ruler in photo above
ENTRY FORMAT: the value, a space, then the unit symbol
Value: 19 cm
